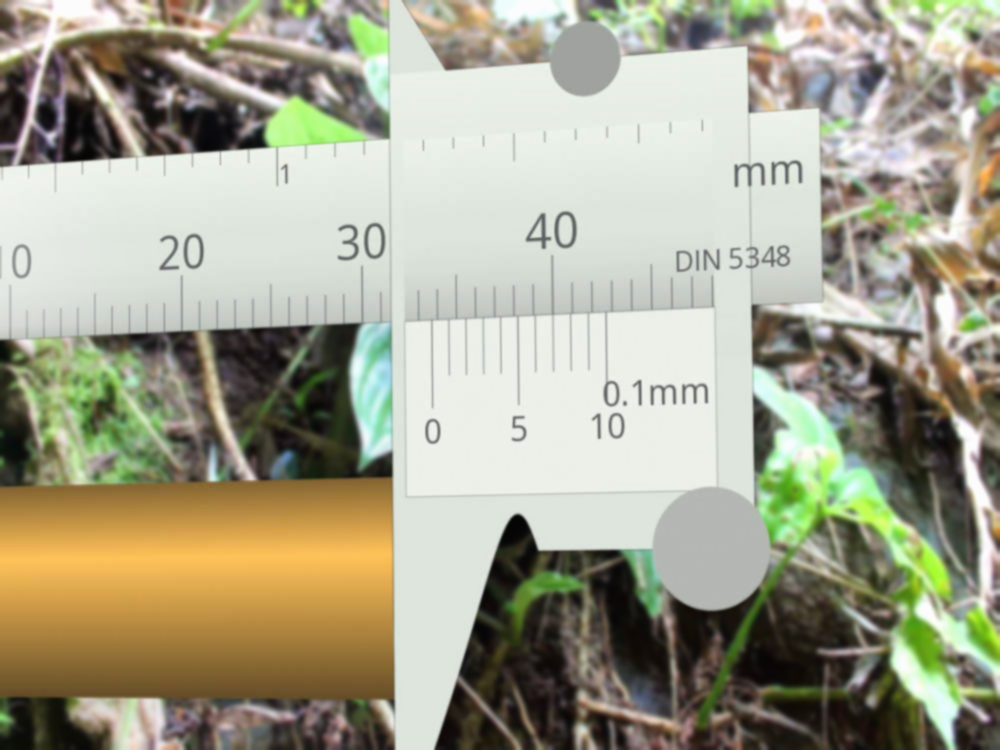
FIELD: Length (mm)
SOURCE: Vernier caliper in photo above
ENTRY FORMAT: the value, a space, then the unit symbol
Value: 33.7 mm
